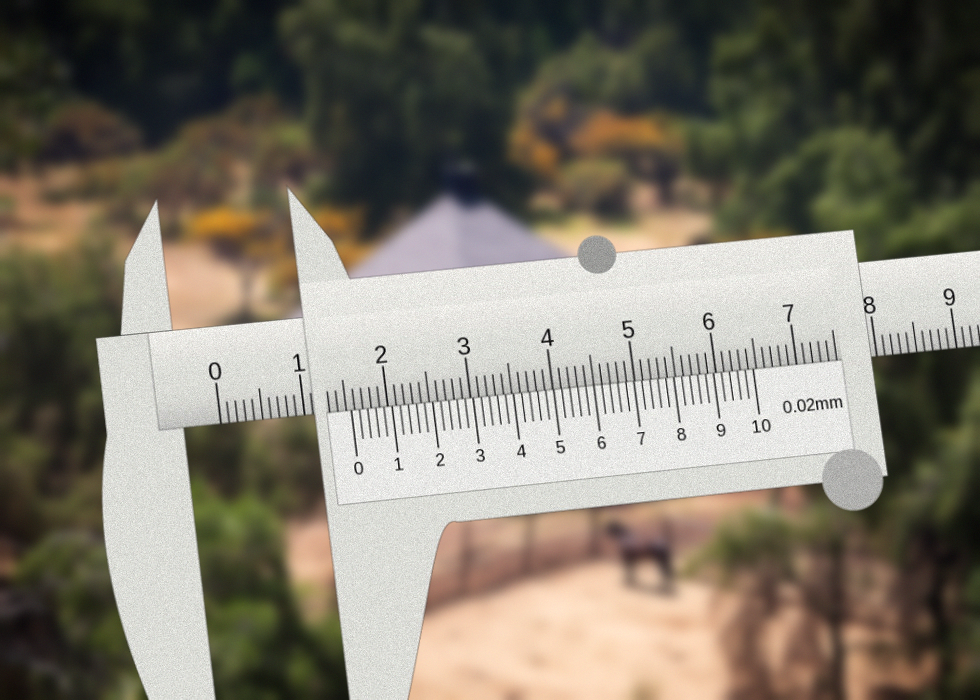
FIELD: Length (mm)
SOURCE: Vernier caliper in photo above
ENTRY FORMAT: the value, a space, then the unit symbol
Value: 15.6 mm
